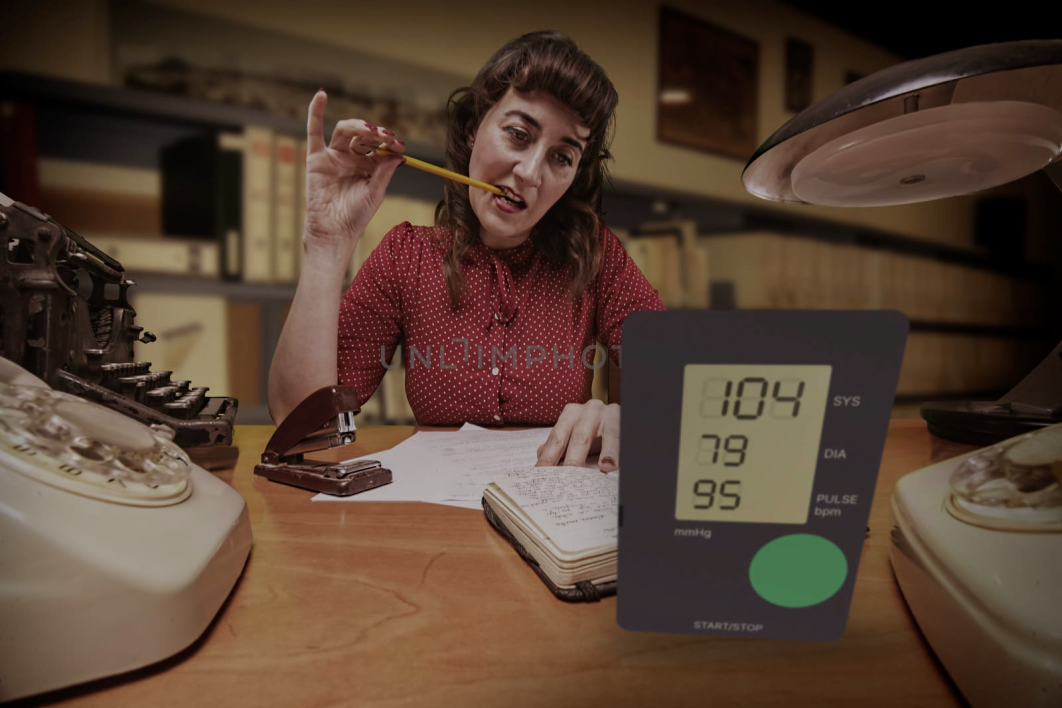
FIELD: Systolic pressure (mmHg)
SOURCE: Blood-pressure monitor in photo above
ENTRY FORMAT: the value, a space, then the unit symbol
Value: 104 mmHg
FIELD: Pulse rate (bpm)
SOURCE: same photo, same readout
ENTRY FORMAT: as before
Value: 95 bpm
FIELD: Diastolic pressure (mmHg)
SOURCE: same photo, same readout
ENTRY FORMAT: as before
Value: 79 mmHg
